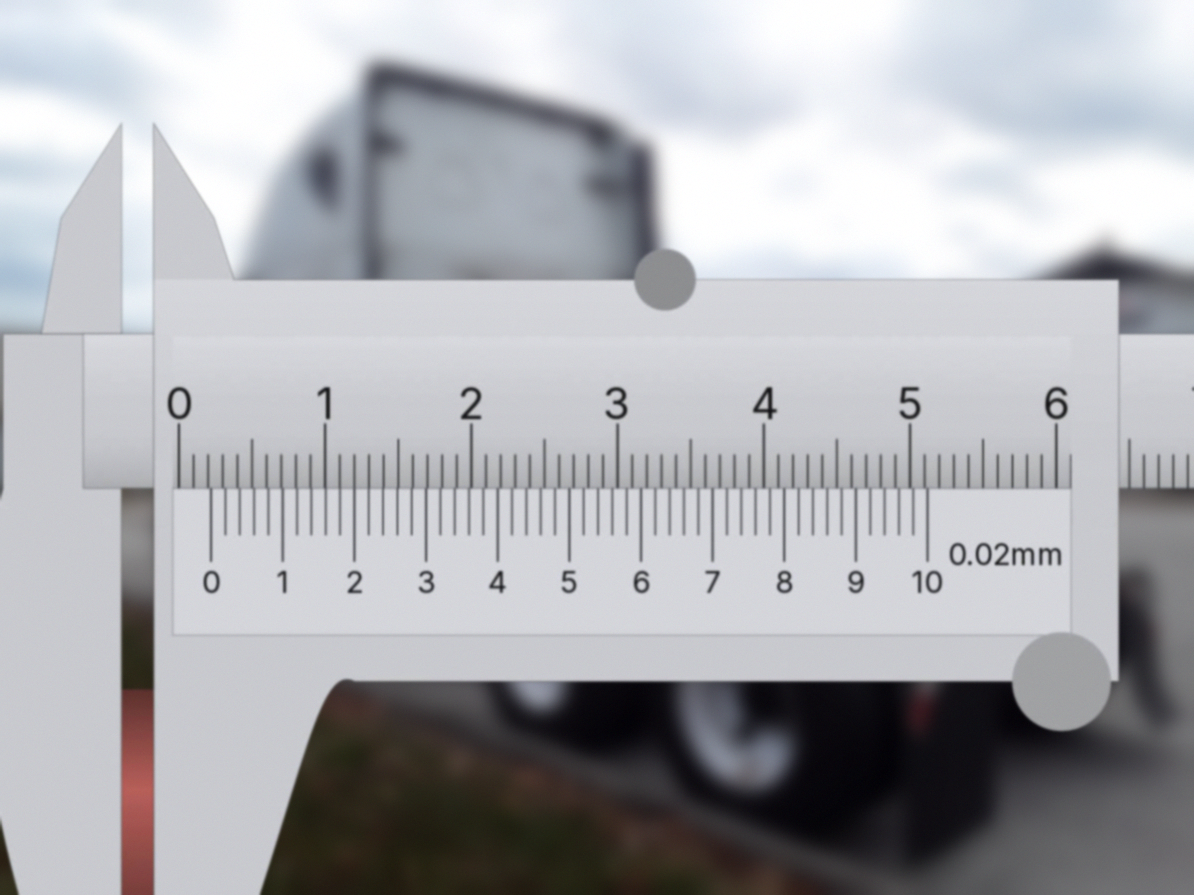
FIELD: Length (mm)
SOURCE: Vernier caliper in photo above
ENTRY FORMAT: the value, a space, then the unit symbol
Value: 2.2 mm
